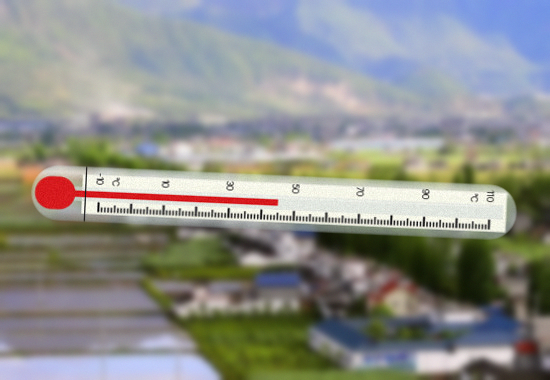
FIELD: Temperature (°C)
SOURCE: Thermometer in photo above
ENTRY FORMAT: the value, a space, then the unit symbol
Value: 45 °C
